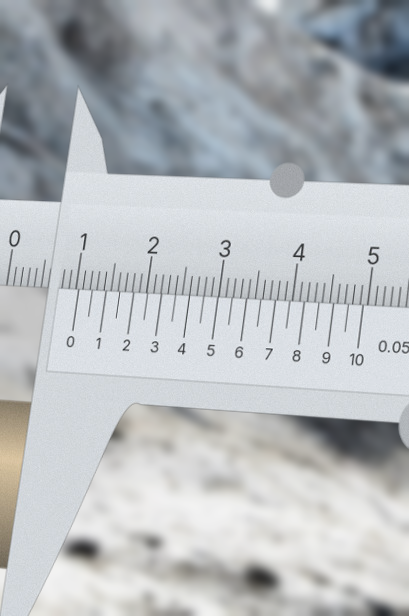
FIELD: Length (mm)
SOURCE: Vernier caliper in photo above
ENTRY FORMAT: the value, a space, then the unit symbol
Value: 10.4 mm
